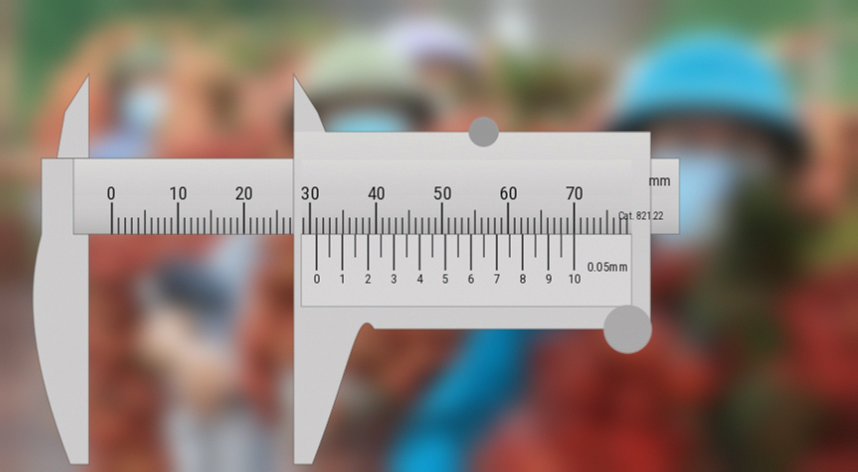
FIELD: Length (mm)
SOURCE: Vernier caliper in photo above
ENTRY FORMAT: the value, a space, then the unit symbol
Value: 31.0 mm
